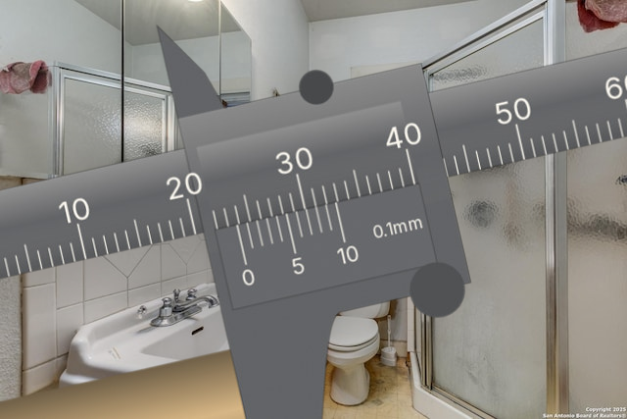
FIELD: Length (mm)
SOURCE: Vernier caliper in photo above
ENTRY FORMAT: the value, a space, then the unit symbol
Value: 23.8 mm
